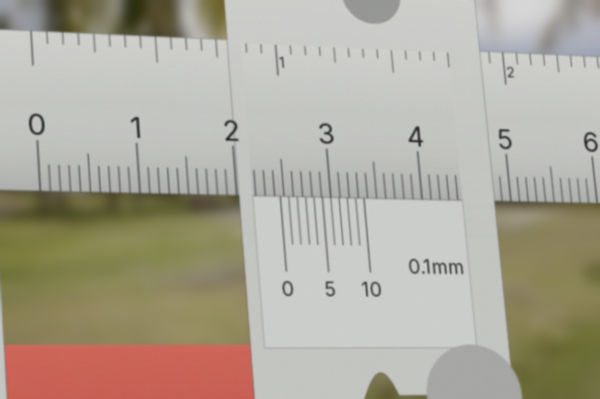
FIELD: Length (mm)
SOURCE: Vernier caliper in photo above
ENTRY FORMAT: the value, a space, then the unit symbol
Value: 24.6 mm
